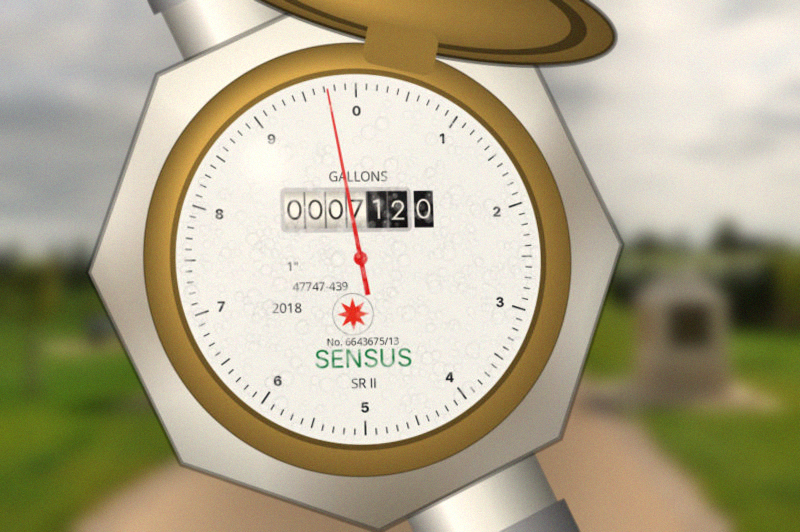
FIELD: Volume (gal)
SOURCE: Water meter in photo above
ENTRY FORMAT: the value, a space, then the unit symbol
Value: 7119.7 gal
